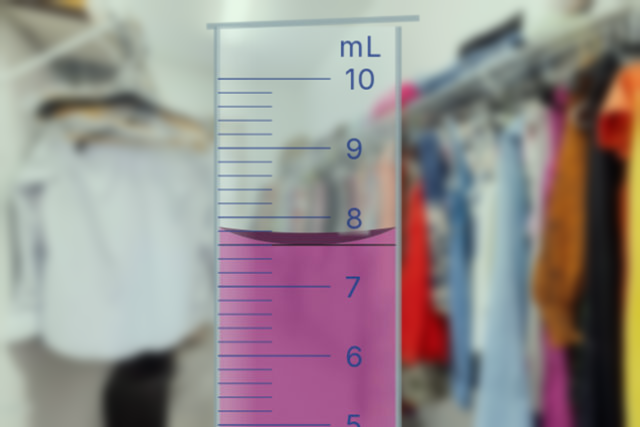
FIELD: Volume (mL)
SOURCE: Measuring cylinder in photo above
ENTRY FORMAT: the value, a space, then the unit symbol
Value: 7.6 mL
